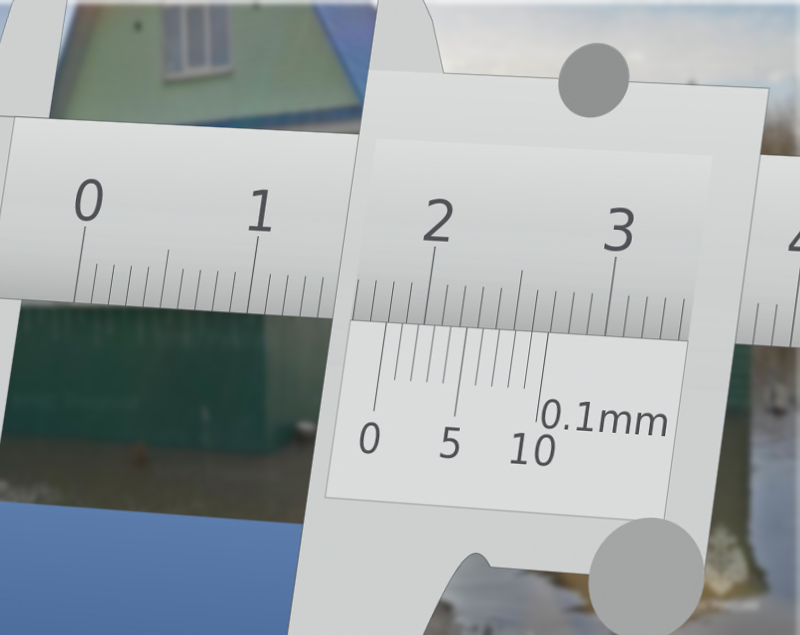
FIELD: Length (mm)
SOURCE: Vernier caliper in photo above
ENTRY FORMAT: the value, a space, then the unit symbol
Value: 17.9 mm
